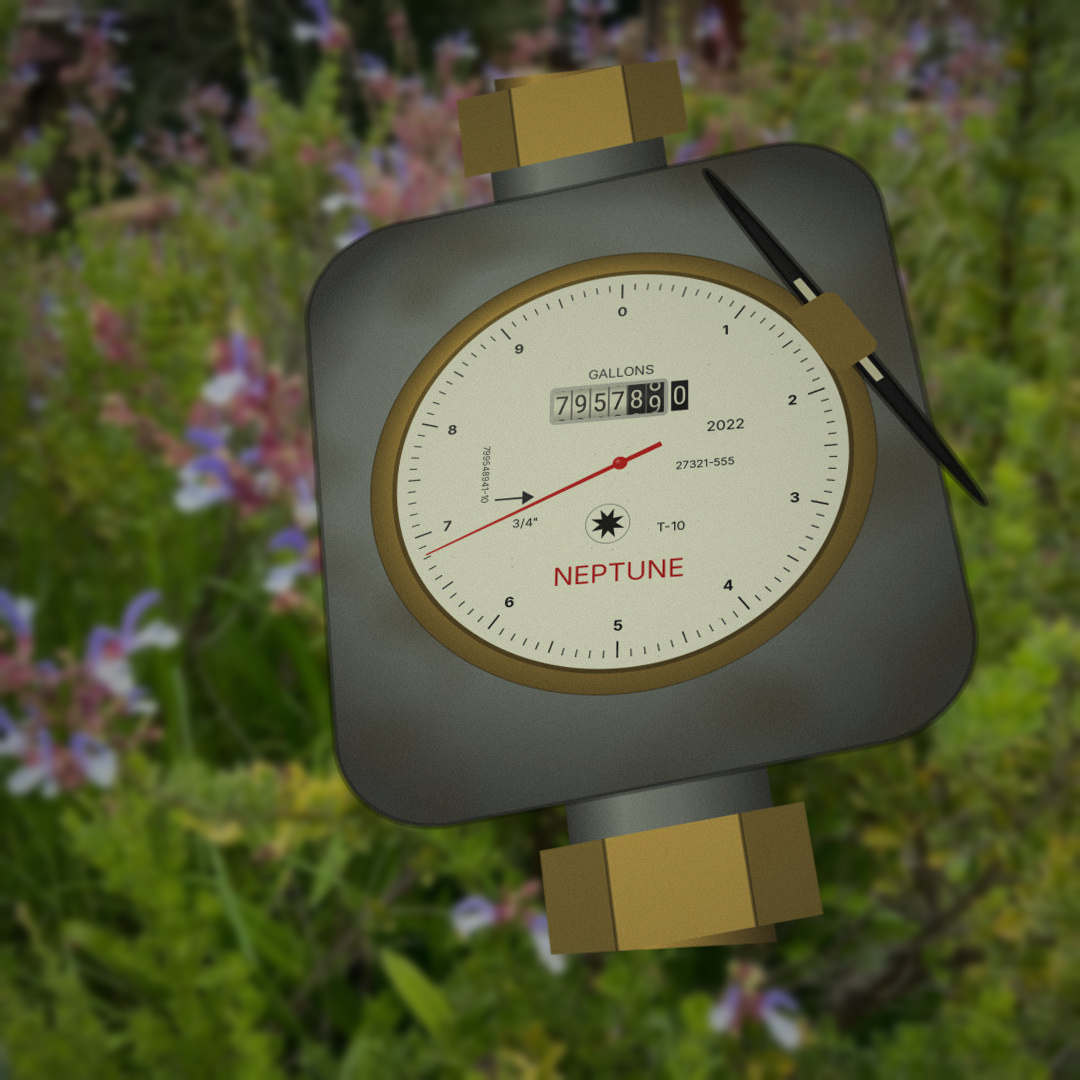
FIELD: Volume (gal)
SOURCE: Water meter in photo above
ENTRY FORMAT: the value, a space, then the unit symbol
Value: 7957886.8 gal
